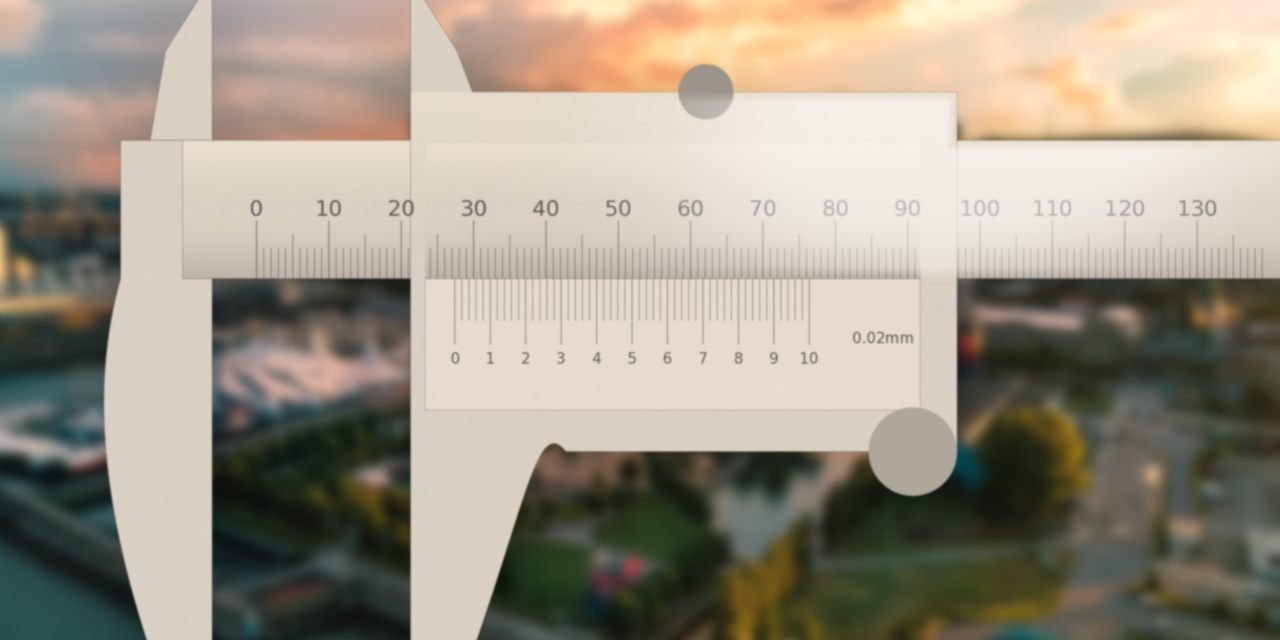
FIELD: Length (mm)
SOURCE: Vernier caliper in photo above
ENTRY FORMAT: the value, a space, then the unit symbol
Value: 27.4 mm
